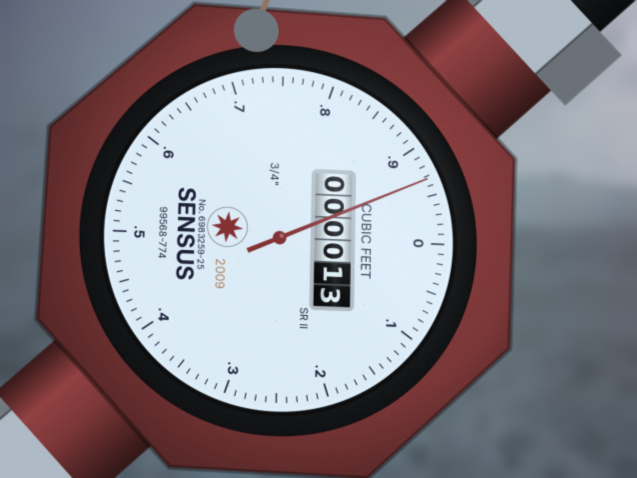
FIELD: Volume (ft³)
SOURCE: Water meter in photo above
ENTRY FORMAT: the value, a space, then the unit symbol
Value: 12.93 ft³
